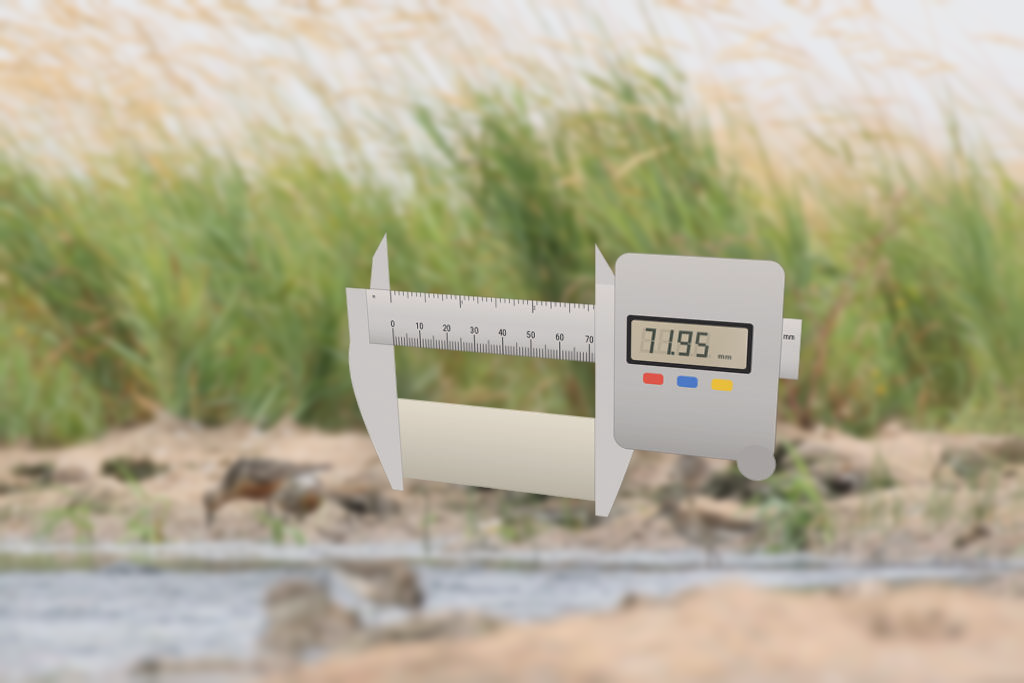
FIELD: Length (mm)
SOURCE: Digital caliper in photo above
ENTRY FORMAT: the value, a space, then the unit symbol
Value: 71.95 mm
